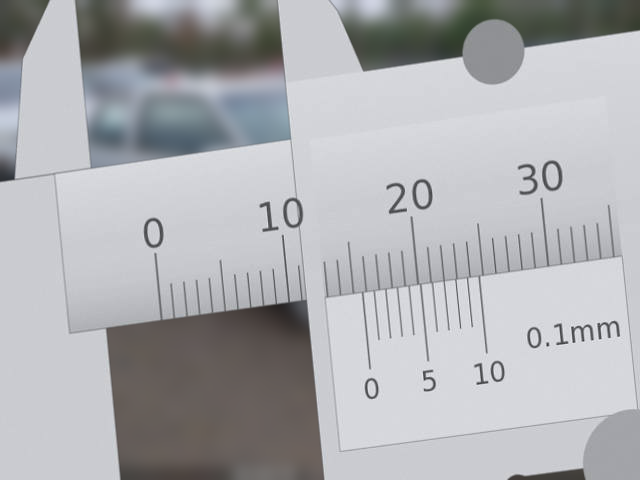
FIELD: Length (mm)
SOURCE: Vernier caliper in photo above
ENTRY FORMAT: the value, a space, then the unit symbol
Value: 15.7 mm
